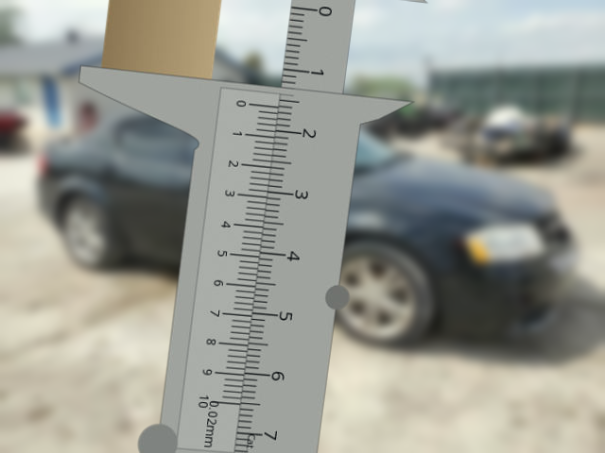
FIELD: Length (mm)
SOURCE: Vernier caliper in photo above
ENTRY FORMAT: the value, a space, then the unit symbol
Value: 16.2 mm
